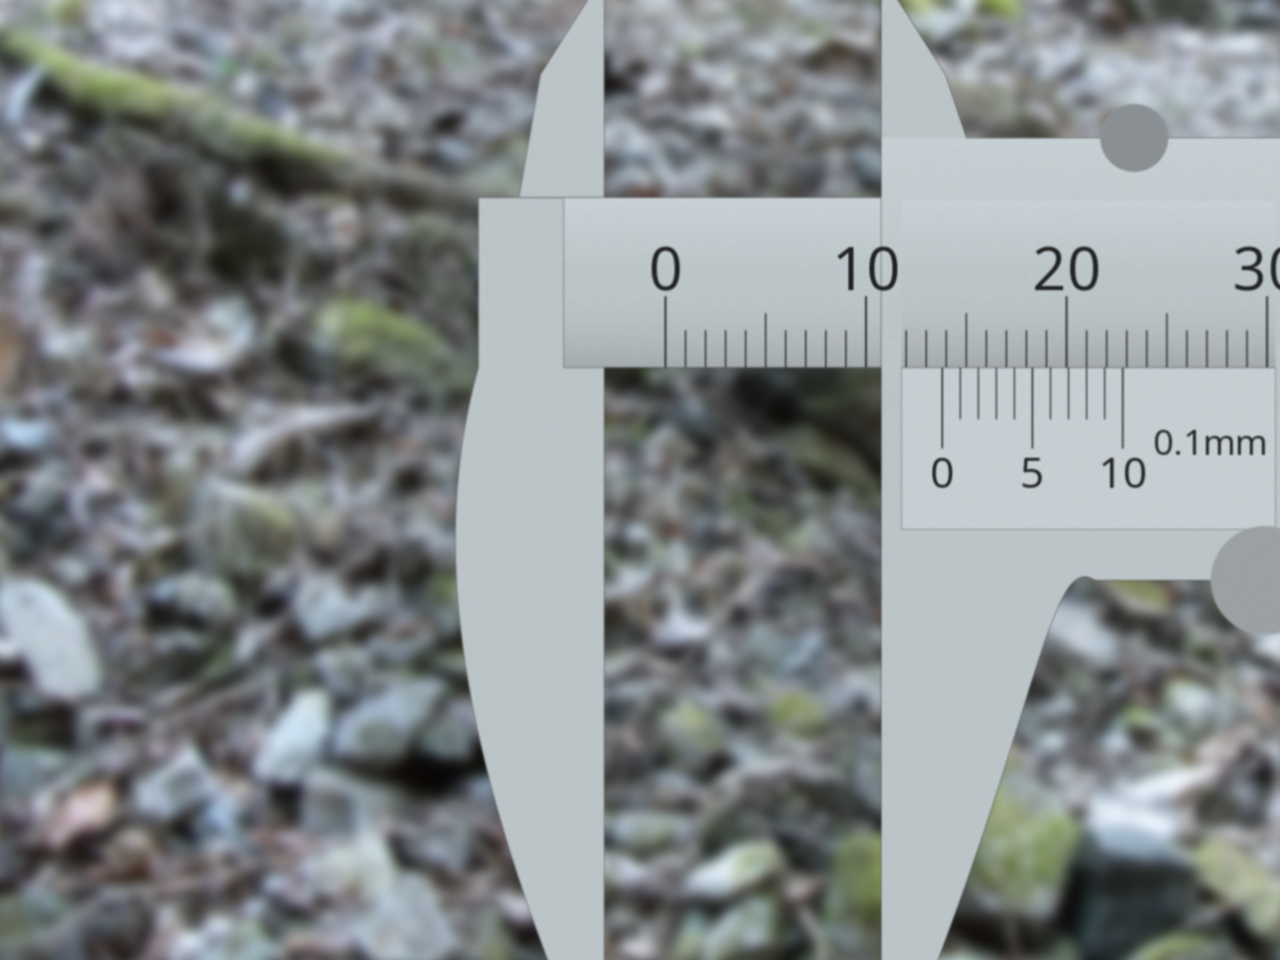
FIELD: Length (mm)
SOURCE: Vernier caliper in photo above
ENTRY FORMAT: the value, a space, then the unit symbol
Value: 13.8 mm
